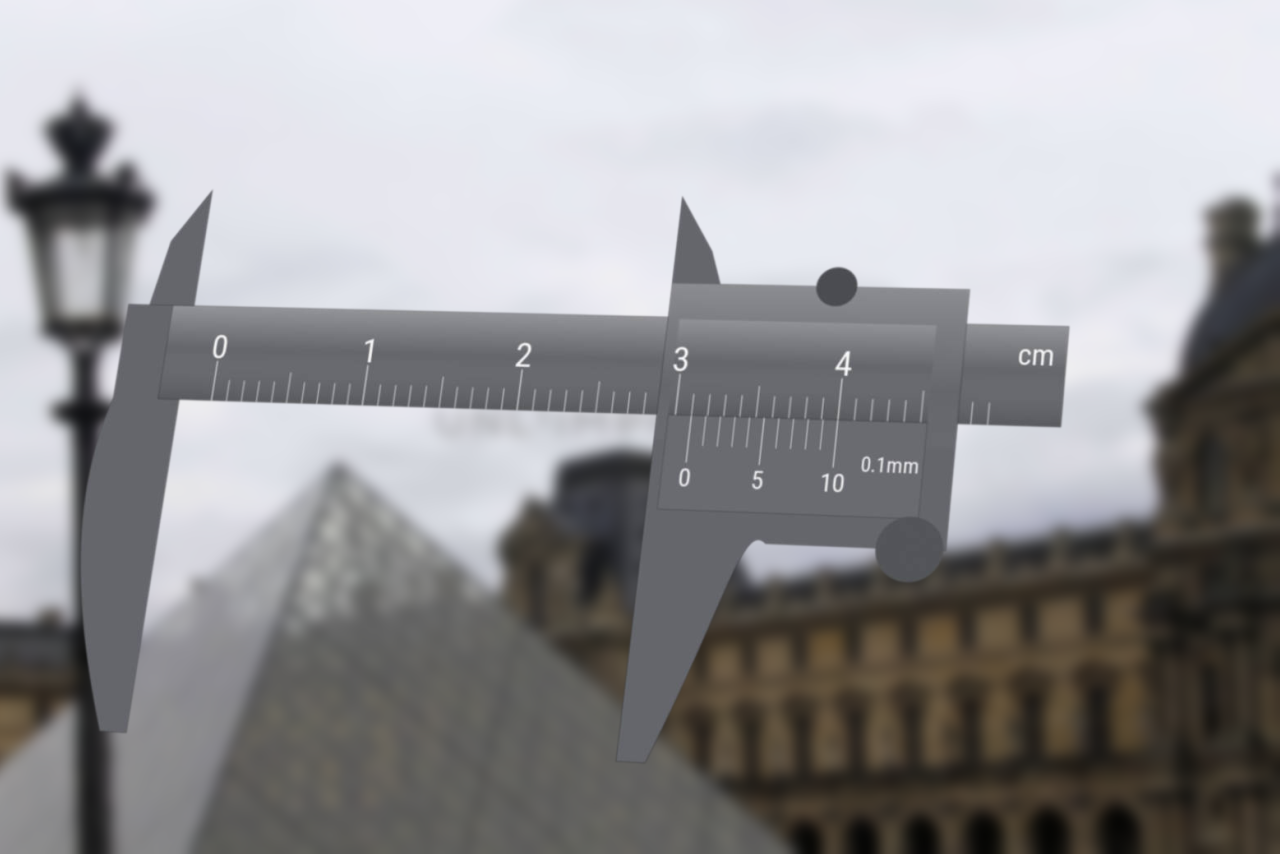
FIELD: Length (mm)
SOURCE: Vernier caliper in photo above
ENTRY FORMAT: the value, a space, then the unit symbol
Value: 31.0 mm
